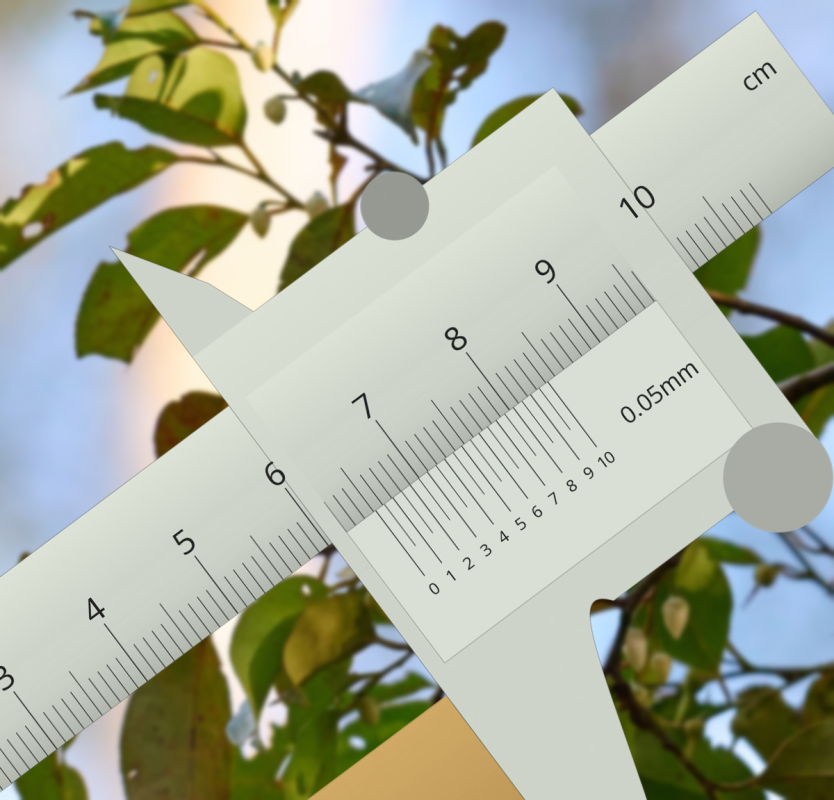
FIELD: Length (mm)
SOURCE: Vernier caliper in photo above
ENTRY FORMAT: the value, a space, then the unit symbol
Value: 65.2 mm
